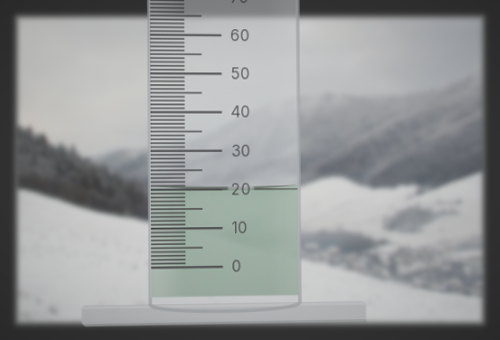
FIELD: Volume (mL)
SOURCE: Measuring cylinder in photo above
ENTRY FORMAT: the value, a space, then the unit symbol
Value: 20 mL
